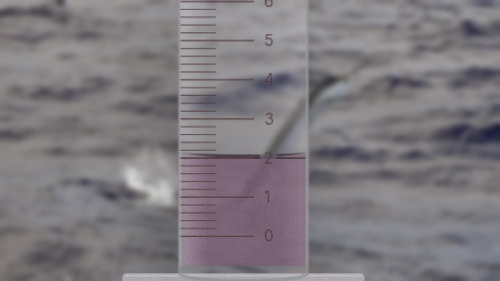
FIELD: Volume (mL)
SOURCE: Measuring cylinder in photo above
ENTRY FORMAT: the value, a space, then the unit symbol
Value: 2 mL
